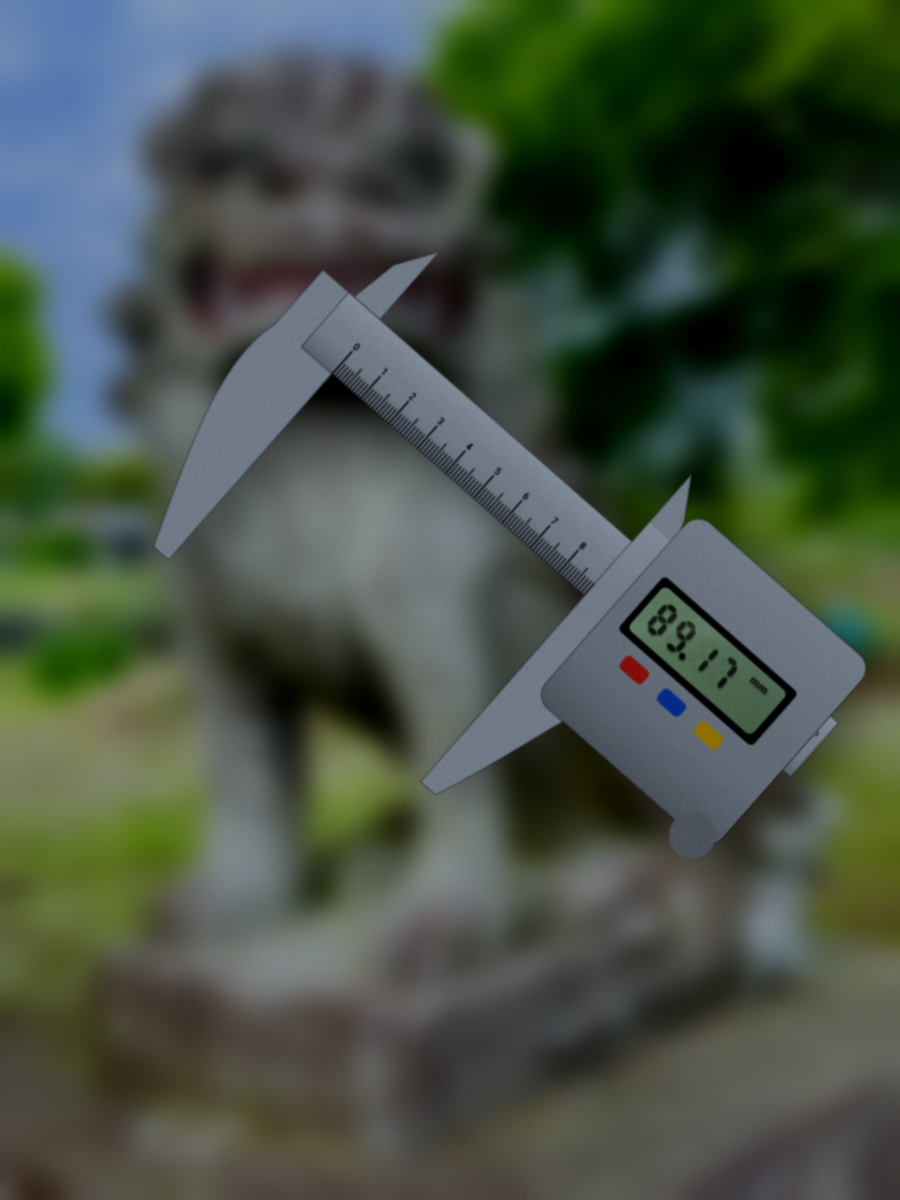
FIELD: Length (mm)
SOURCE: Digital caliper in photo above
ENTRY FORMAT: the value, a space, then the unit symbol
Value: 89.17 mm
